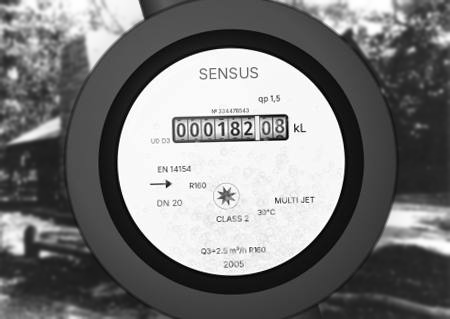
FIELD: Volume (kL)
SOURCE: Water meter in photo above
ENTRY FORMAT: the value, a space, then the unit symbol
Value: 182.08 kL
